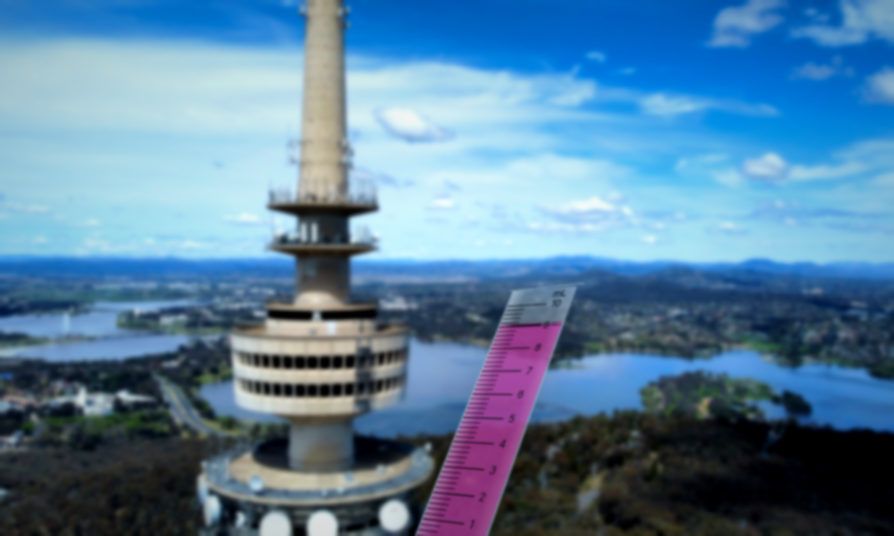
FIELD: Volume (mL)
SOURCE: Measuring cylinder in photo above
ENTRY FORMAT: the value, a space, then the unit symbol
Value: 9 mL
